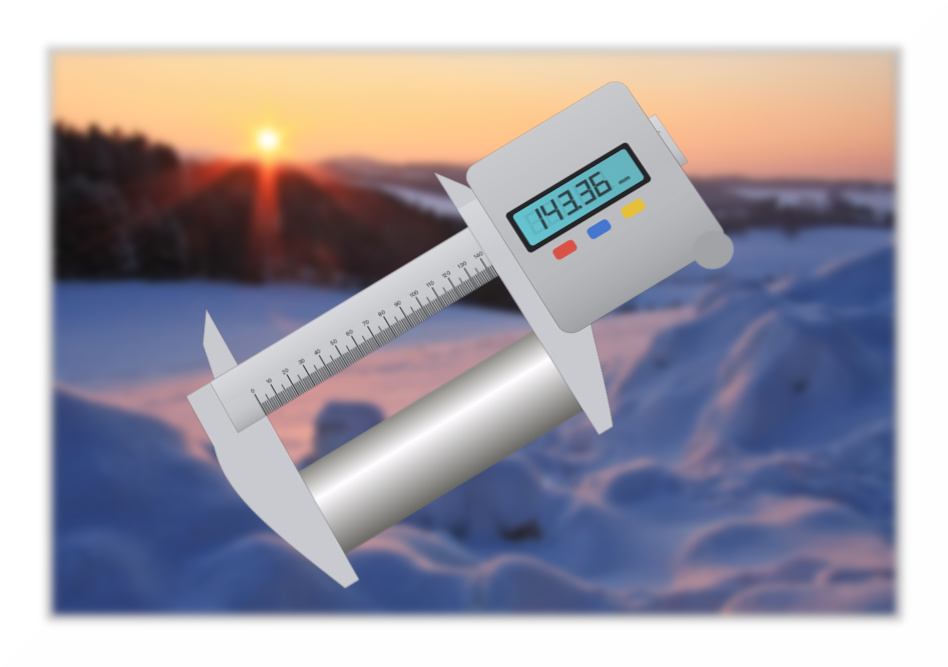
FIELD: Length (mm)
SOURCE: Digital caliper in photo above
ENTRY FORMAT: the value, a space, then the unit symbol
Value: 143.36 mm
